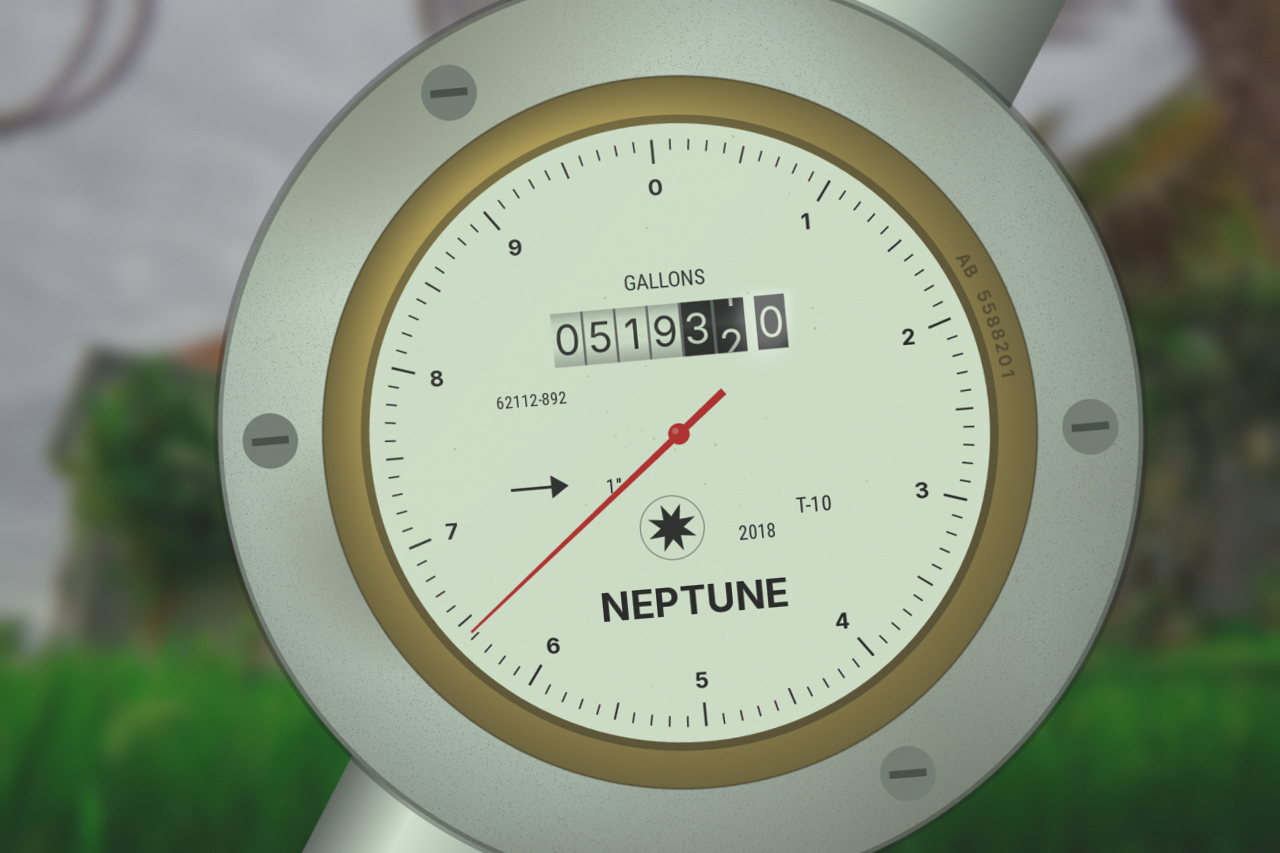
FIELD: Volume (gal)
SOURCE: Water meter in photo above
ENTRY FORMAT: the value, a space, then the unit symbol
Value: 519316.4 gal
